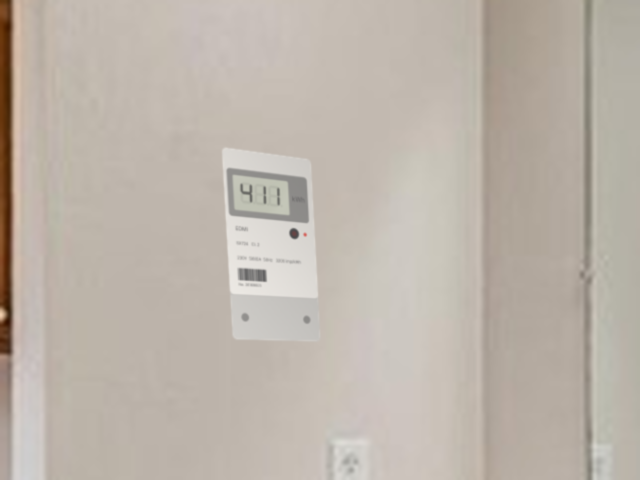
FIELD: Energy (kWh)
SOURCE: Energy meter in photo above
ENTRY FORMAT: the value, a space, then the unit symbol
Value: 411 kWh
